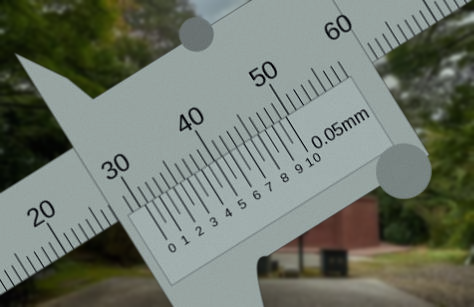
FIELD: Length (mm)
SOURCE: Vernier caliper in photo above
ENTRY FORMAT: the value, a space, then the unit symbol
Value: 30.6 mm
